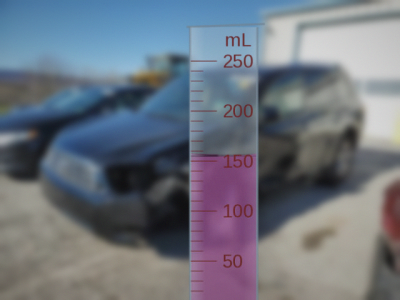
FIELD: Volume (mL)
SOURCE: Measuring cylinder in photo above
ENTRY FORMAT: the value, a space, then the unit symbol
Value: 155 mL
